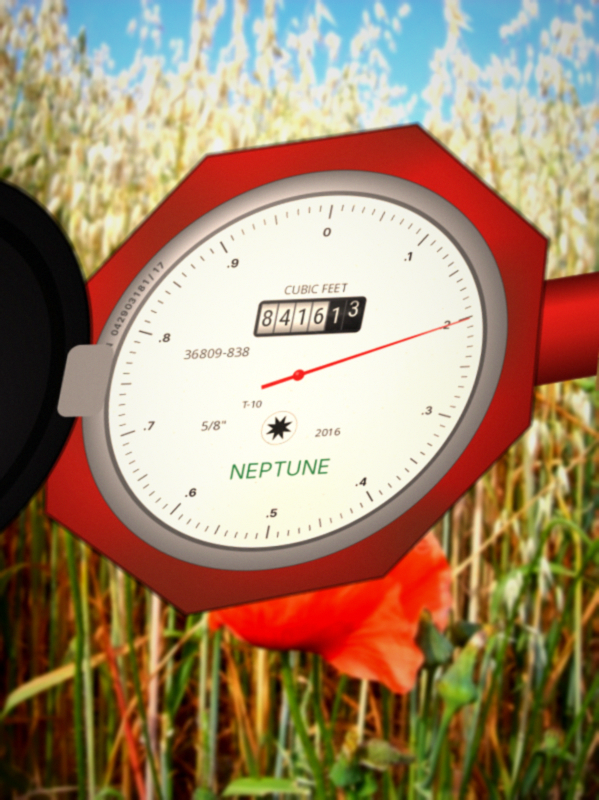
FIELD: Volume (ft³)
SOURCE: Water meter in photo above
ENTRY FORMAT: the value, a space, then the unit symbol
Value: 841613.20 ft³
